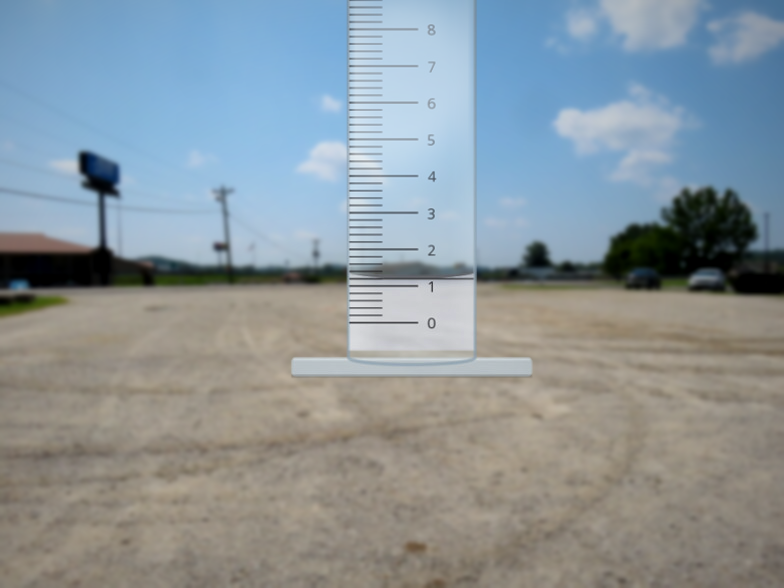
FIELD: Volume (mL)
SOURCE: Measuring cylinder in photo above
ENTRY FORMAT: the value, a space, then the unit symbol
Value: 1.2 mL
